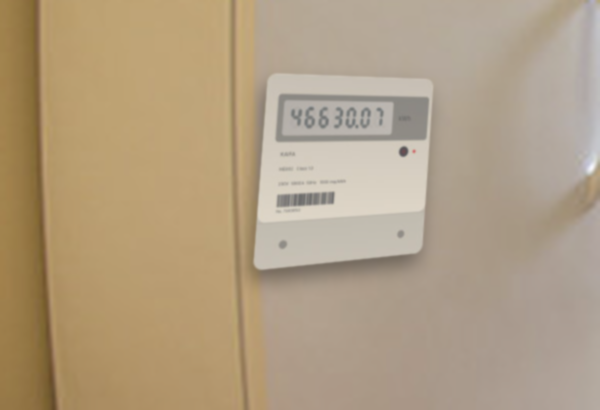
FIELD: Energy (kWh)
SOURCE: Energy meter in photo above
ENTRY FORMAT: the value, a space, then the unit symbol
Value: 46630.07 kWh
